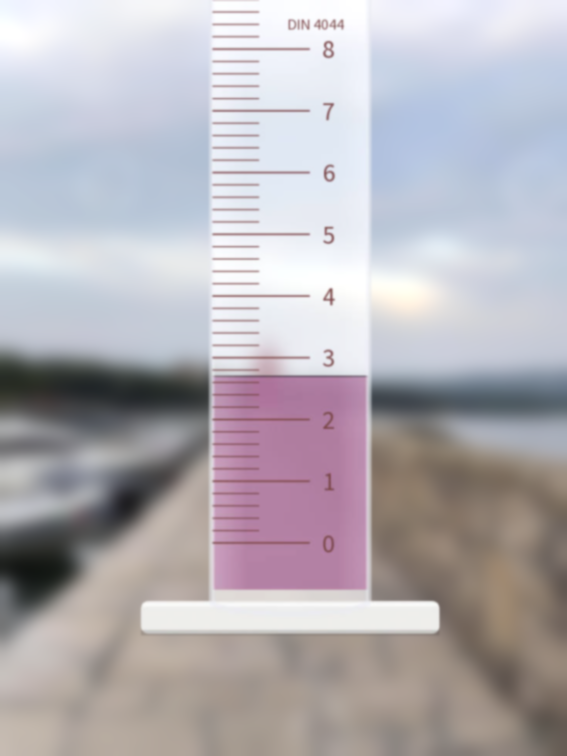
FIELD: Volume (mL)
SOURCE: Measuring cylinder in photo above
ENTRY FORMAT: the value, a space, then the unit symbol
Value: 2.7 mL
